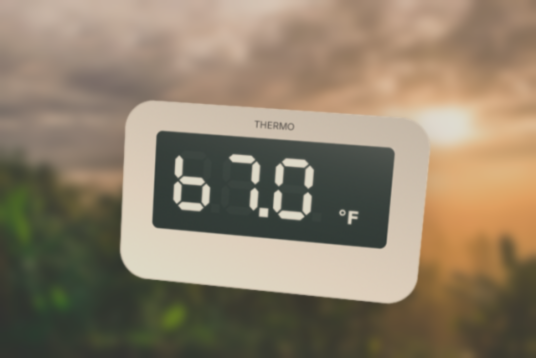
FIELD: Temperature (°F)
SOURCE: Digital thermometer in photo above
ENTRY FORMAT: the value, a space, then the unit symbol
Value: 67.0 °F
